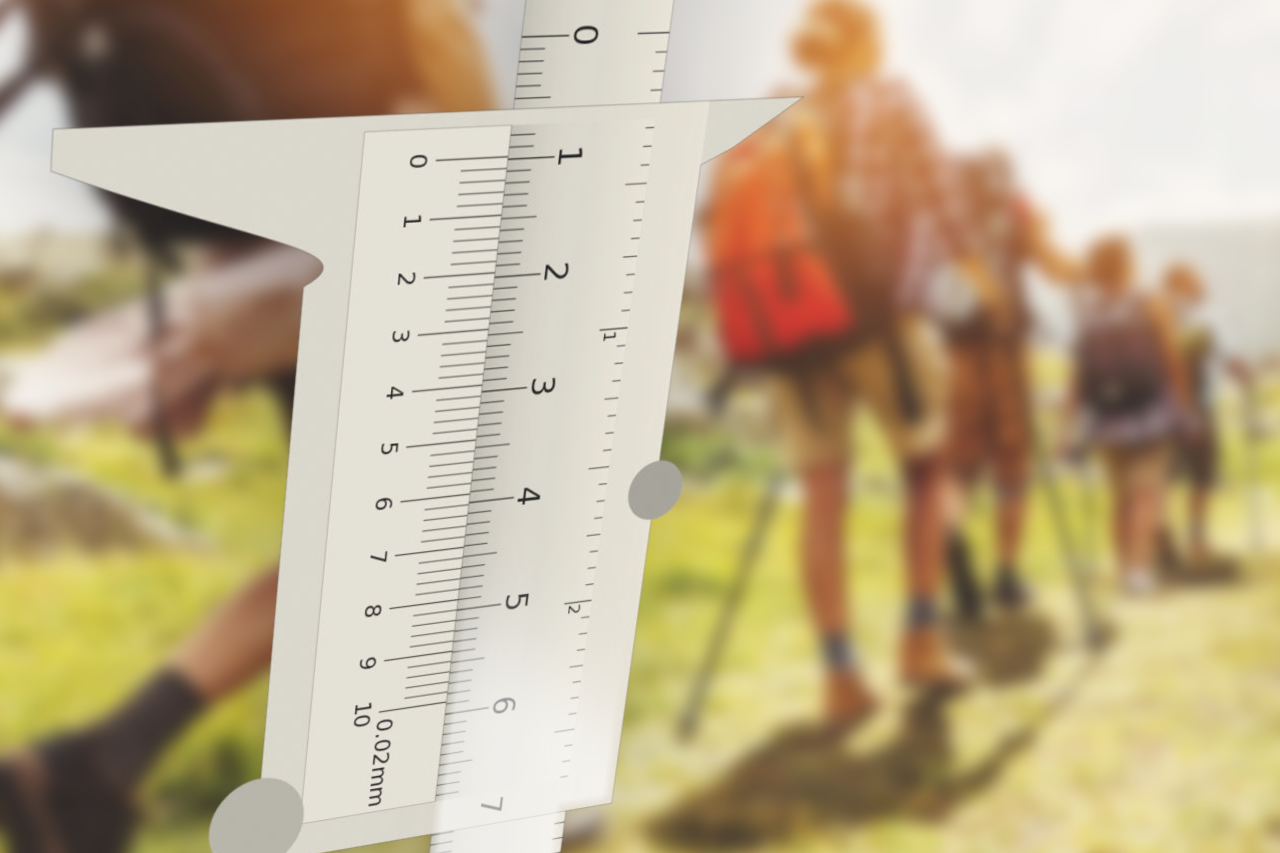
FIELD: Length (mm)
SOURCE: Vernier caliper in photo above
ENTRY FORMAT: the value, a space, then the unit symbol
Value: 9.8 mm
